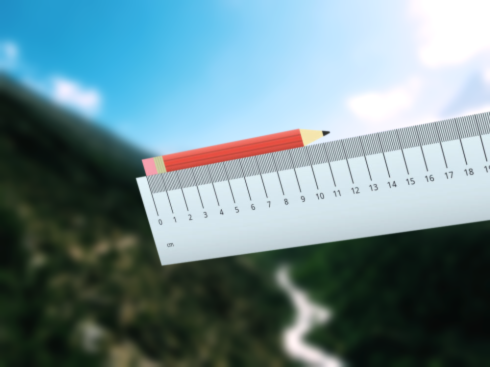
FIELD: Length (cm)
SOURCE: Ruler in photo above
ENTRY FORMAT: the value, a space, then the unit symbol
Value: 11.5 cm
